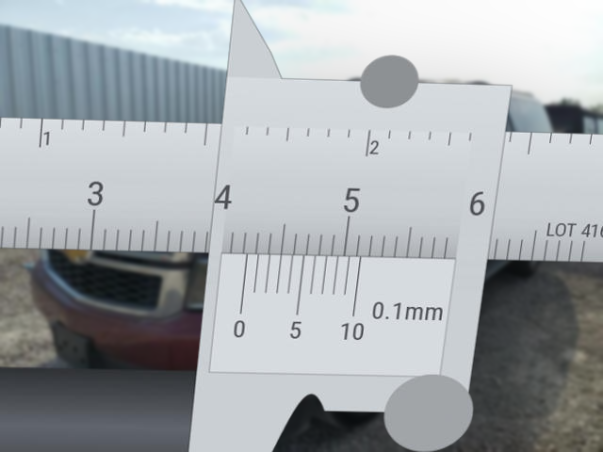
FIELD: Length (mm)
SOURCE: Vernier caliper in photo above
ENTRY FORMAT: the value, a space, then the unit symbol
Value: 42.3 mm
